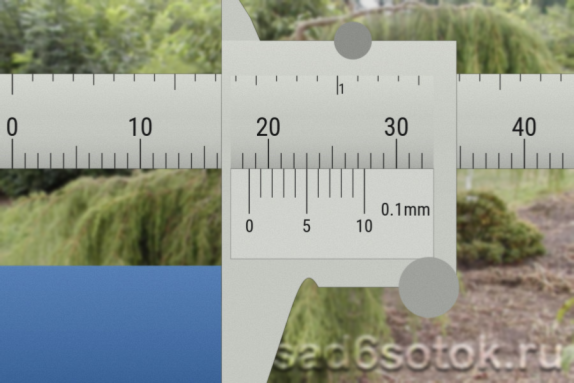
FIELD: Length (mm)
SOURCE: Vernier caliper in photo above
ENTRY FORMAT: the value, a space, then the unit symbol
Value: 18.5 mm
